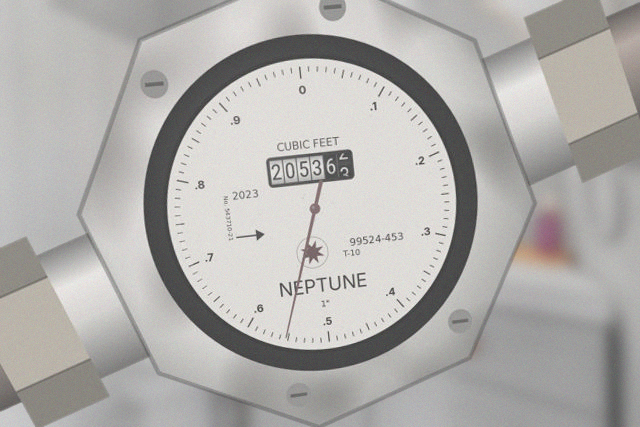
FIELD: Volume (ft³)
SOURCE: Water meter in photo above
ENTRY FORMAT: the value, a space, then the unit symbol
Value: 205362.55 ft³
